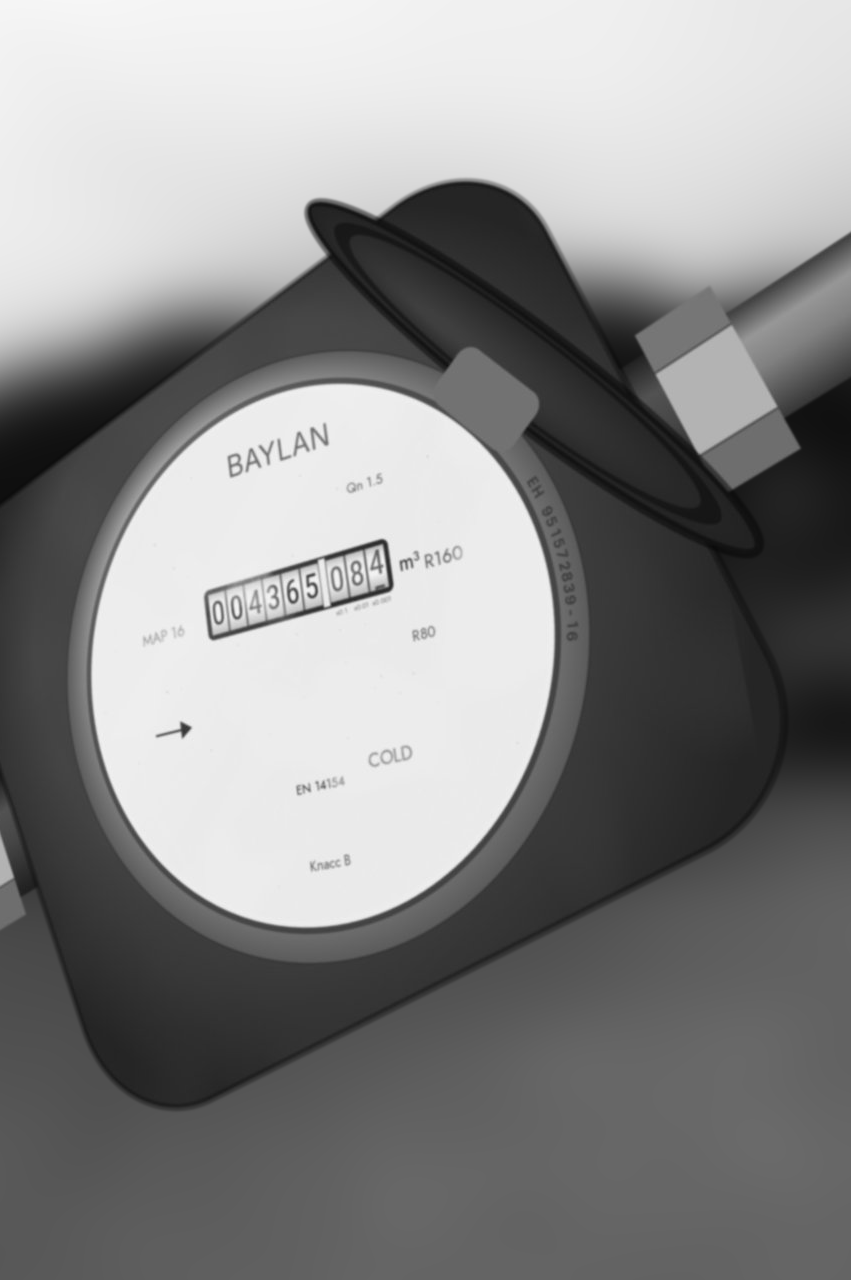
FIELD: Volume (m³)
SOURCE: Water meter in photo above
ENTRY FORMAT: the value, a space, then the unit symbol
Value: 4365.084 m³
